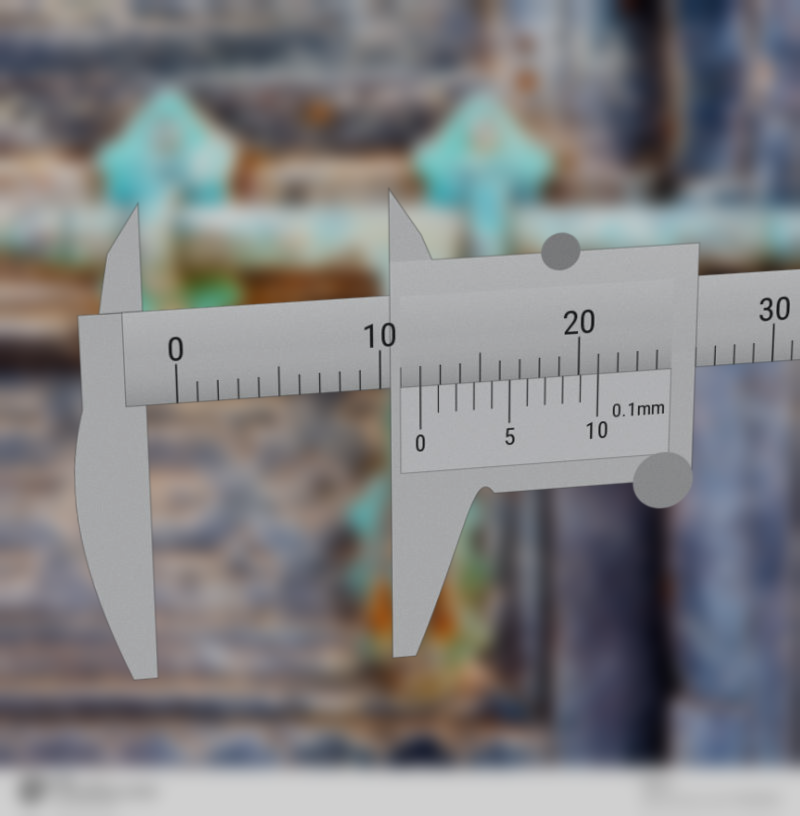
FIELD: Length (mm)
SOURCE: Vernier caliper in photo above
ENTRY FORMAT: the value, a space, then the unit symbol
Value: 12.0 mm
